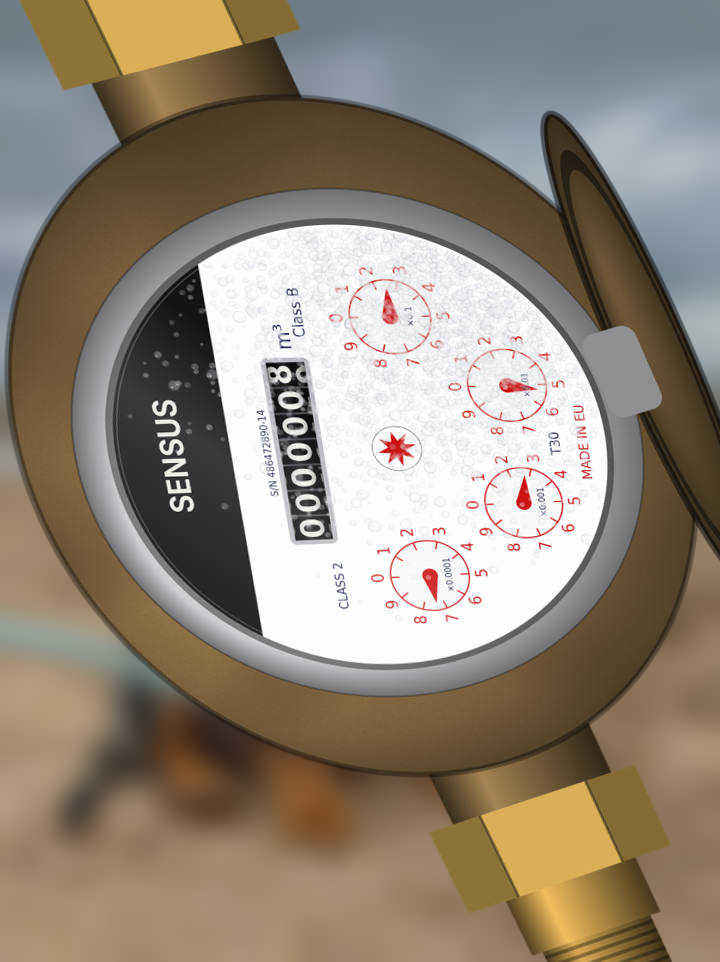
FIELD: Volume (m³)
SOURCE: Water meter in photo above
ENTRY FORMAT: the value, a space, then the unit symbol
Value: 8.2527 m³
